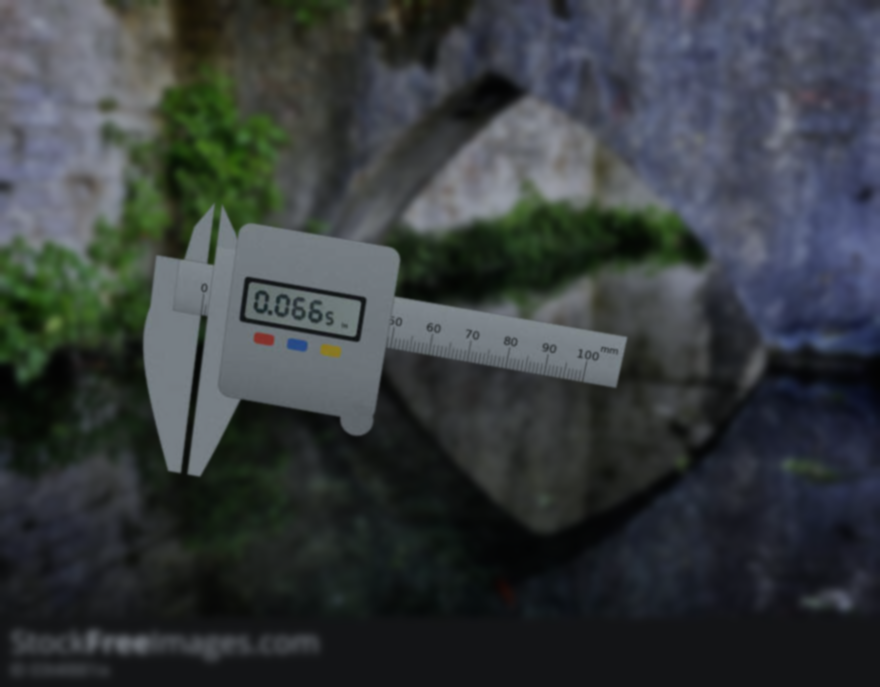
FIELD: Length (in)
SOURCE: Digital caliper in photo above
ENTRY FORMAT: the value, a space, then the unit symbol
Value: 0.0665 in
